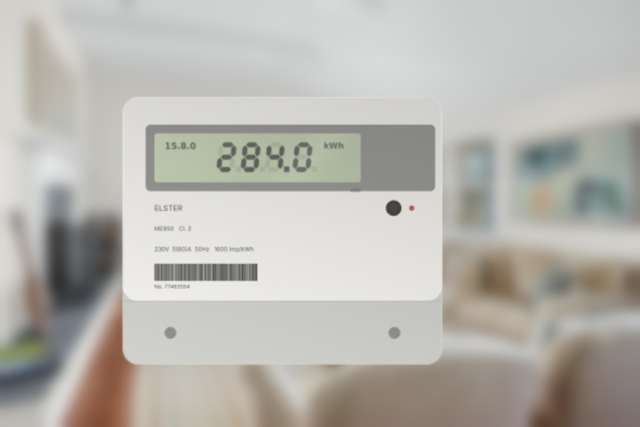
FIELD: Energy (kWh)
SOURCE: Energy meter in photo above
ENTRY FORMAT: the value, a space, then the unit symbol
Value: 284.0 kWh
